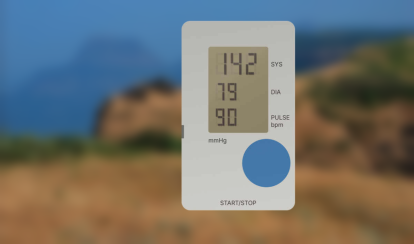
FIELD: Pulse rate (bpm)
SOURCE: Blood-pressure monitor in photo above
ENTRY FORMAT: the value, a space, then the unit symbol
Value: 90 bpm
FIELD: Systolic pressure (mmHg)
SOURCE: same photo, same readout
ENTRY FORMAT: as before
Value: 142 mmHg
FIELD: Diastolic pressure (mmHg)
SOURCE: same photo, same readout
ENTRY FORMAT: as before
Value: 79 mmHg
